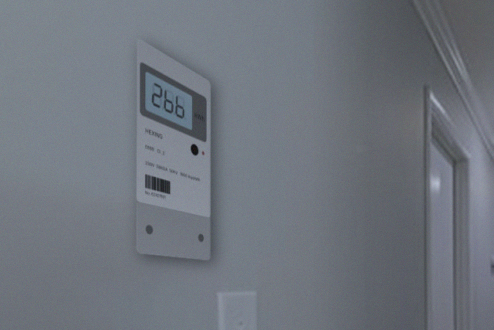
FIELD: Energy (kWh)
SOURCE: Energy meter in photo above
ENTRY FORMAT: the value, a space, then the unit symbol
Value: 266 kWh
